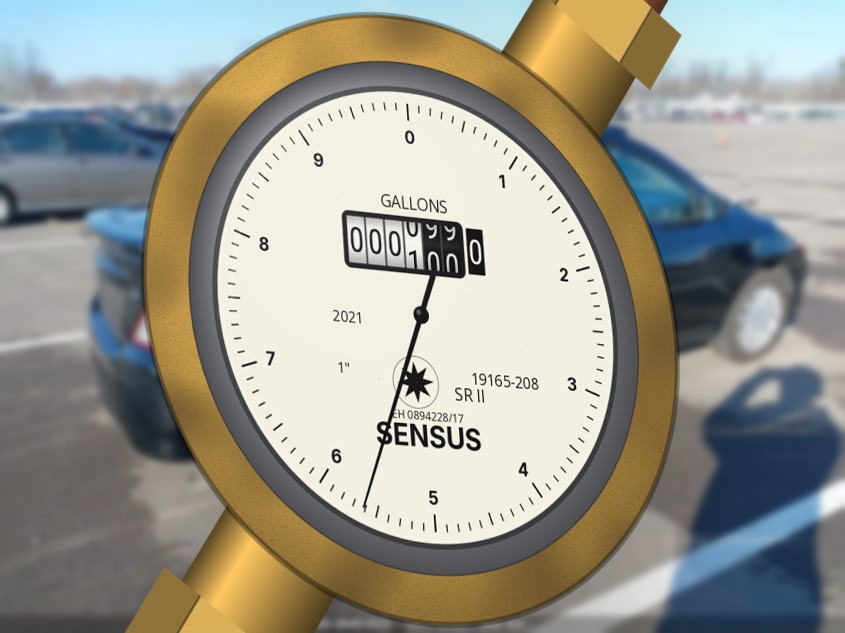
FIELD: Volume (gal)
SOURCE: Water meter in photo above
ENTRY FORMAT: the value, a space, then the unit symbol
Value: 995.6 gal
